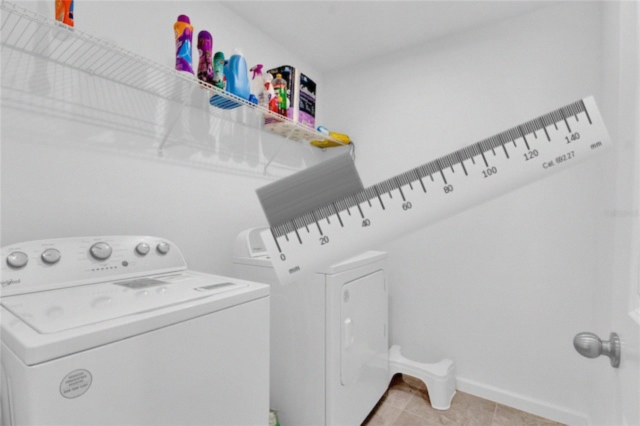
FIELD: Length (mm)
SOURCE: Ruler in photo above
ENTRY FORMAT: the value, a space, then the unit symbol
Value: 45 mm
